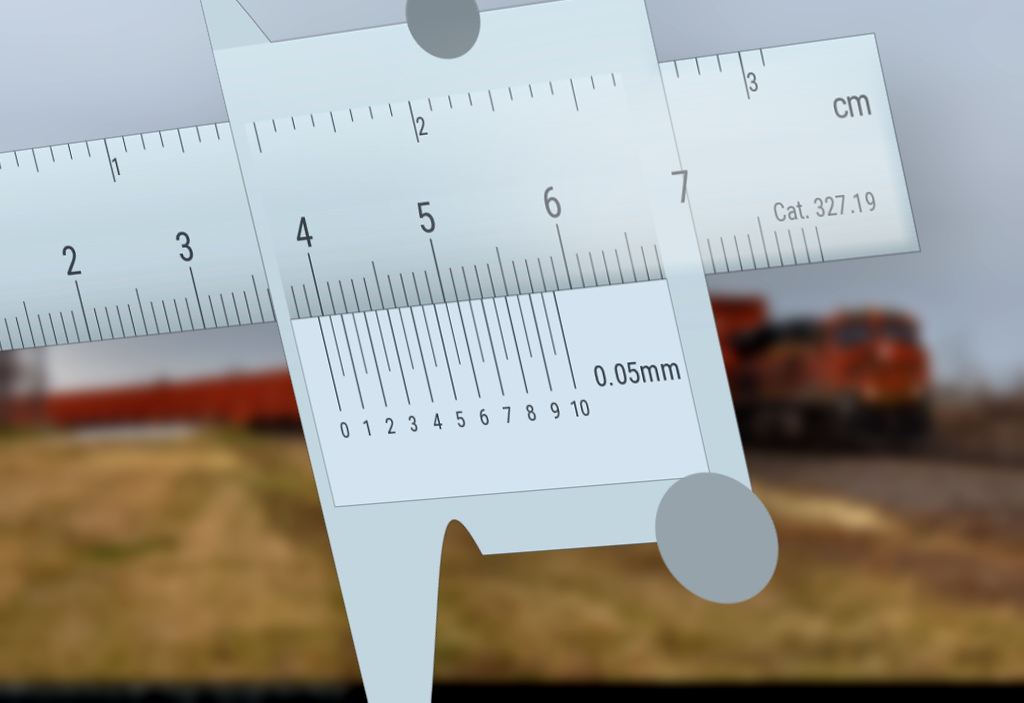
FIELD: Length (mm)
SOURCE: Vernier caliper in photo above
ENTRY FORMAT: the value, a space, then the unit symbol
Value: 39.6 mm
